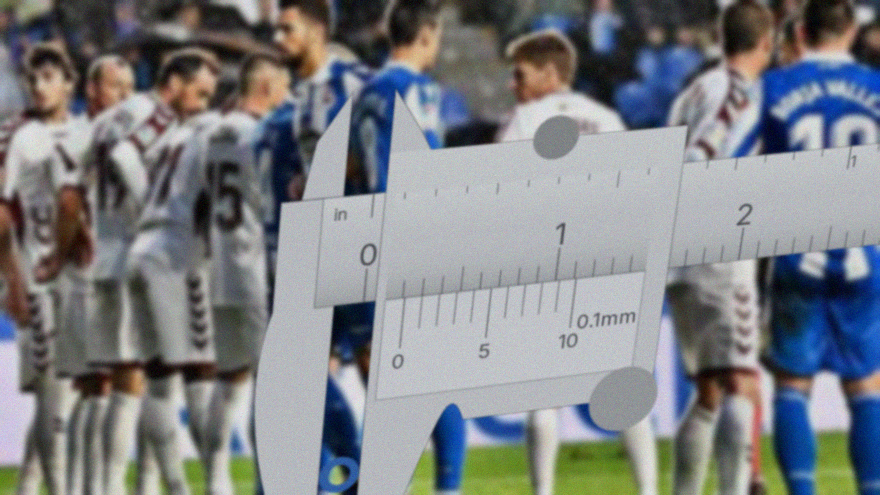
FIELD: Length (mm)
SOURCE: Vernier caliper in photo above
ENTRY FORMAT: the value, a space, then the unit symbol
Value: 2.1 mm
